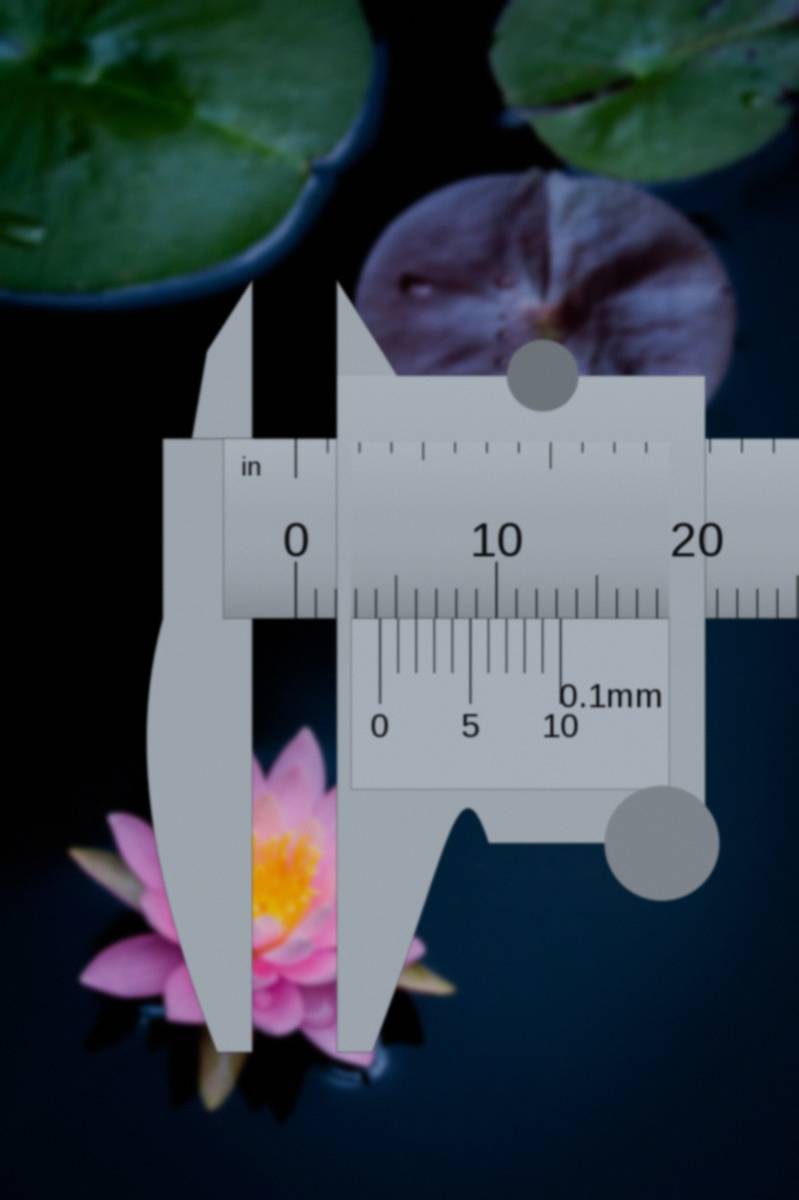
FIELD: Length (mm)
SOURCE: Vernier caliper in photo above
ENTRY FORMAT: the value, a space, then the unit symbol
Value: 4.2 mm
